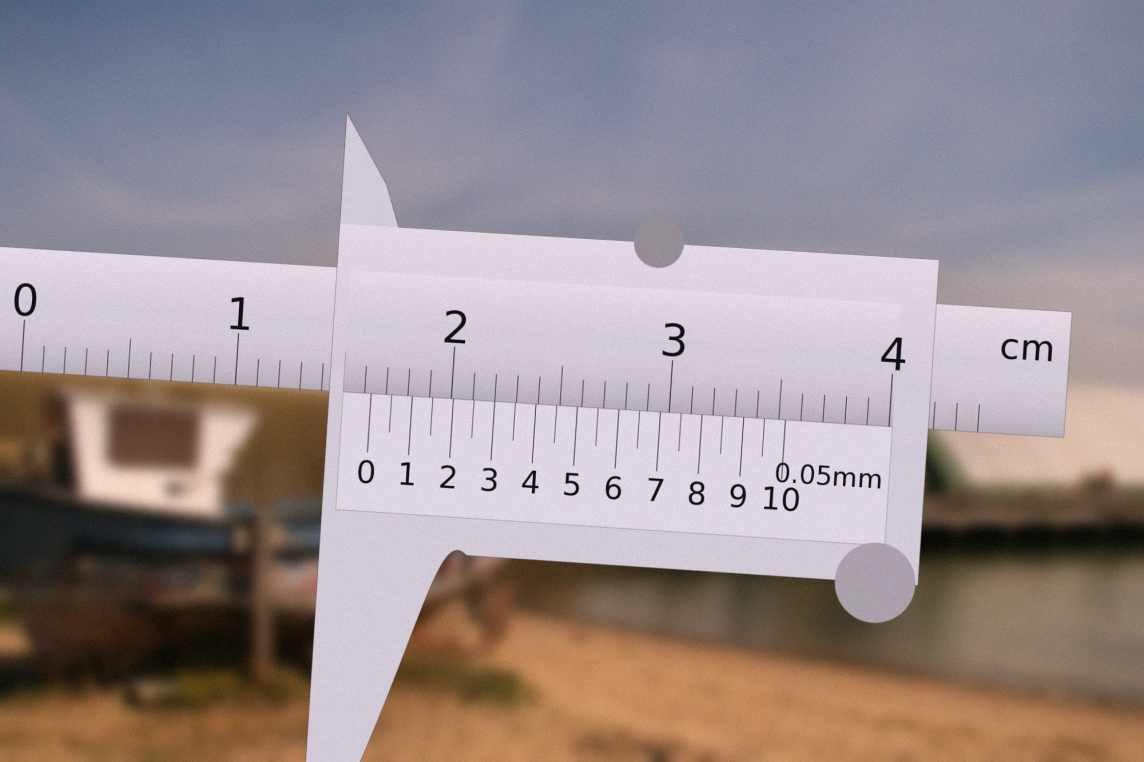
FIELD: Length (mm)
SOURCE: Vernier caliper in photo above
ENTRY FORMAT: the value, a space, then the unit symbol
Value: 16.30 mm
